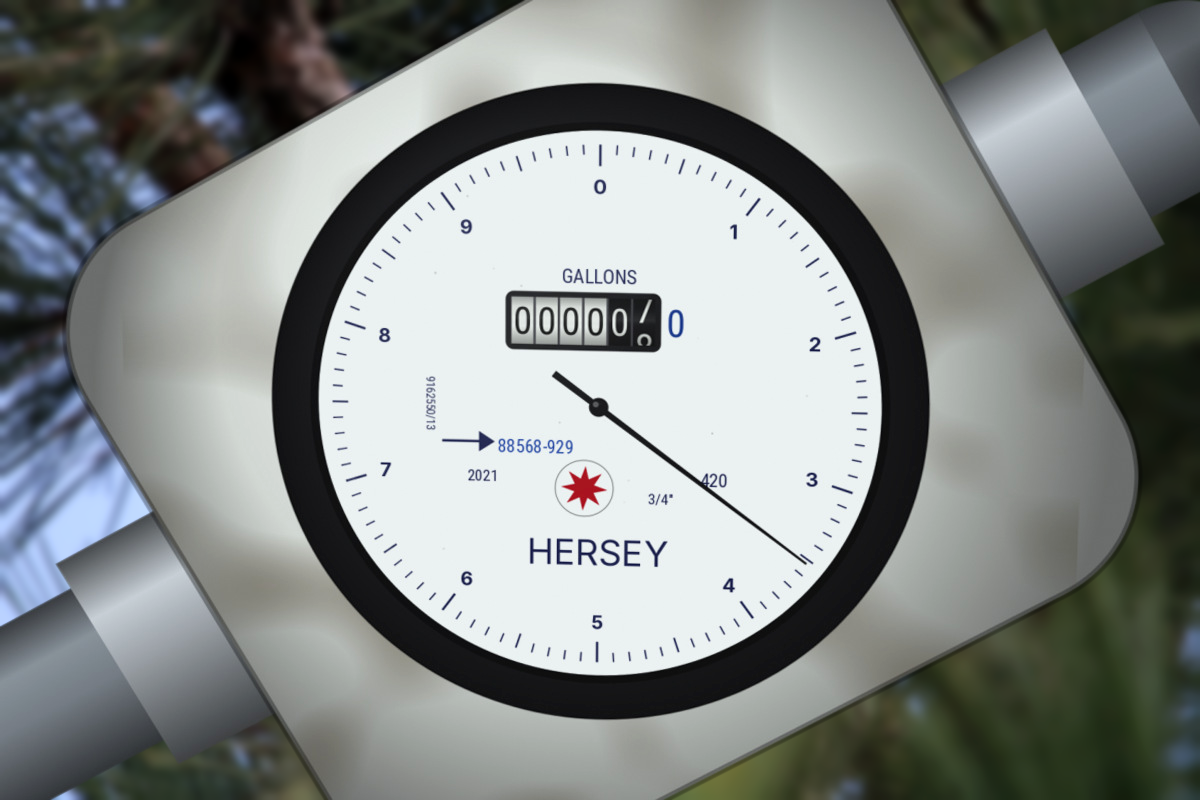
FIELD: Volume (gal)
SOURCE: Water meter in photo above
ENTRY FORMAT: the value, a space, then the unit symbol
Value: 73.5 gal
